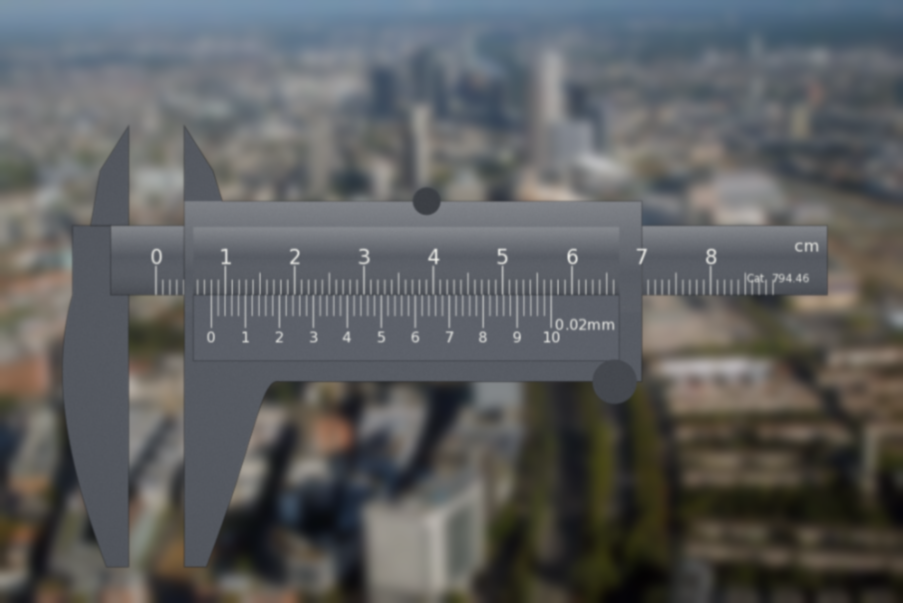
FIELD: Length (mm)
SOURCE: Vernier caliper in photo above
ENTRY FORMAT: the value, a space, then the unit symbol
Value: 8.0 mm
